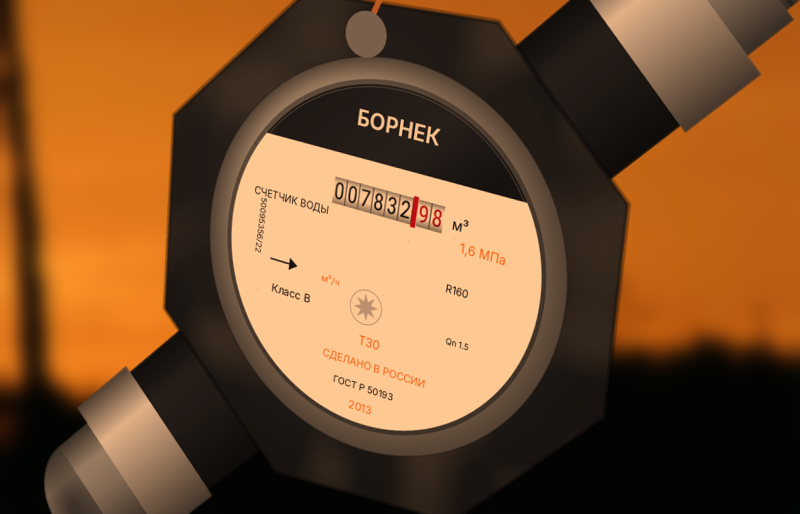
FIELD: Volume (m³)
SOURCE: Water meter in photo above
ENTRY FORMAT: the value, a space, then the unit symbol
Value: 7832.98 m³
